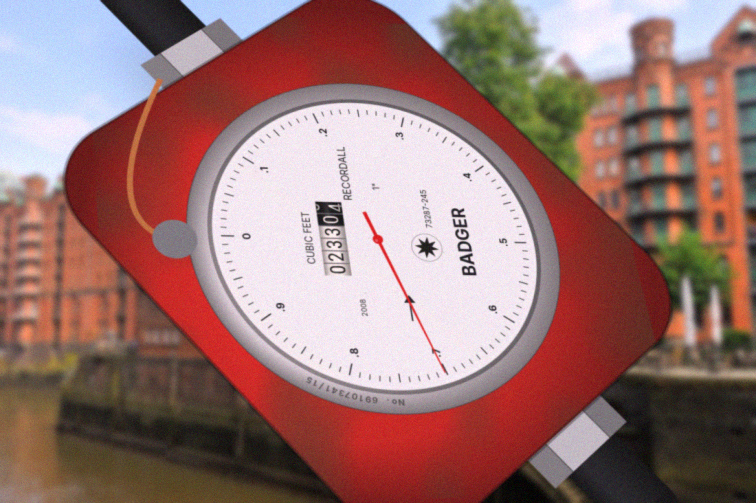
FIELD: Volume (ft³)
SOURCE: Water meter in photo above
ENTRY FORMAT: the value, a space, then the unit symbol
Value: 23303.70 ft³
